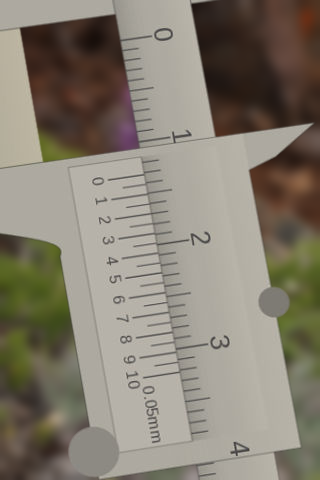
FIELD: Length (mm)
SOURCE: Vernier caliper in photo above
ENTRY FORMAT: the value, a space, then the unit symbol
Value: 13.2 mm
